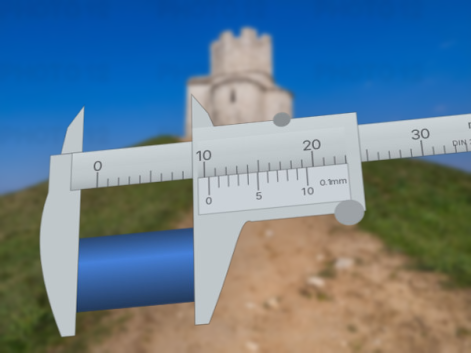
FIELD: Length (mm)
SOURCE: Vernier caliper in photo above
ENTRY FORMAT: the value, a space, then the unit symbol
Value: 10.4 mm
